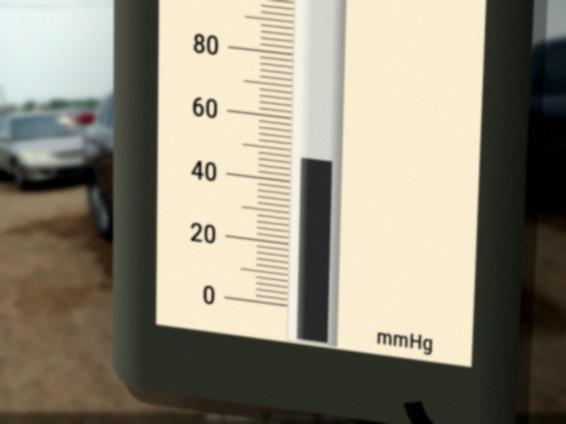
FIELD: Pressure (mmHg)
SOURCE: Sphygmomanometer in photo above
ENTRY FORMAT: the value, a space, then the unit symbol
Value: 48 mmHg
